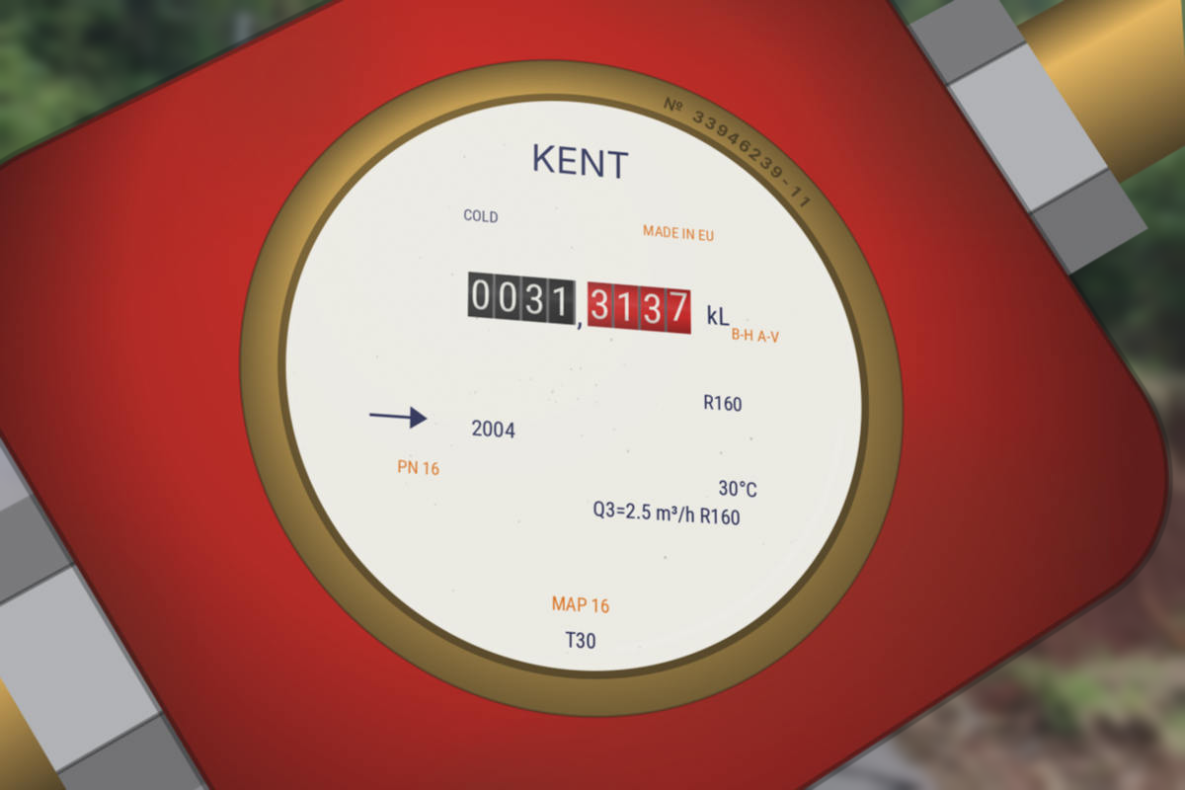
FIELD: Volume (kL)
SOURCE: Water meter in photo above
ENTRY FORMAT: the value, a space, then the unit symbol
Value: 31.3137 kL
